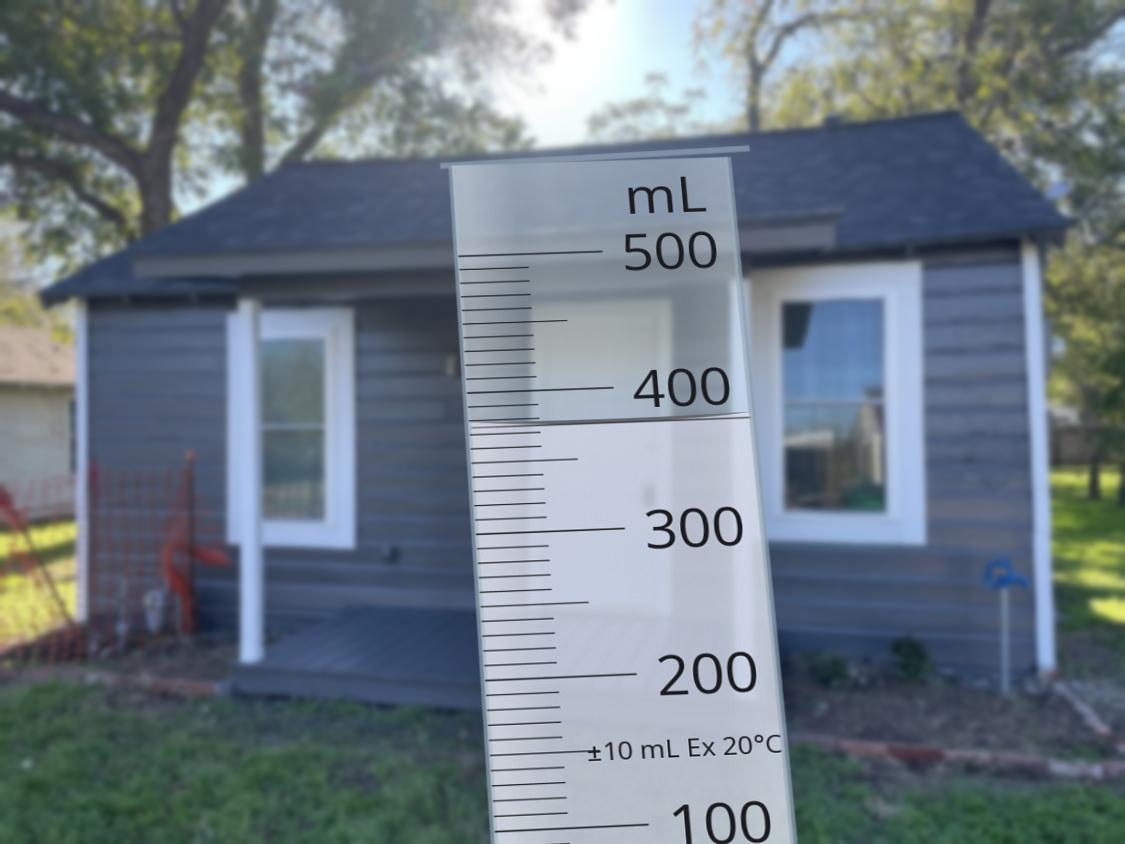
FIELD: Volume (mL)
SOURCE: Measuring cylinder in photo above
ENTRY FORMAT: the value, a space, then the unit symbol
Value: 375 mL
